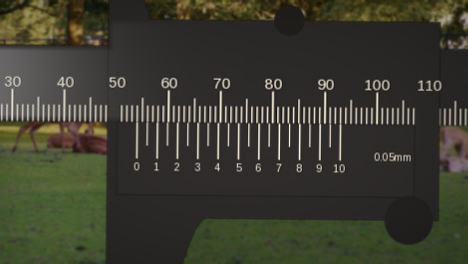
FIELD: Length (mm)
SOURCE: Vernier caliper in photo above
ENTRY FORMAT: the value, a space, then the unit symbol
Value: 54.0 mm
